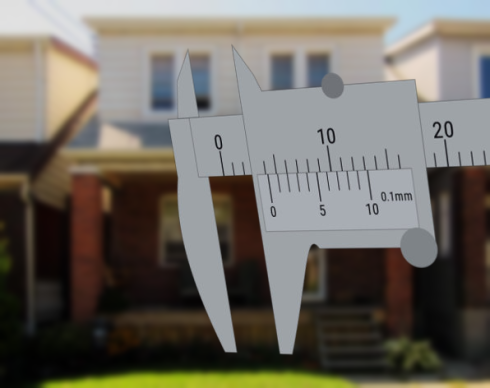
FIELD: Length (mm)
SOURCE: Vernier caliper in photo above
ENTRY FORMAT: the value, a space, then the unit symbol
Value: 4.2 mm
